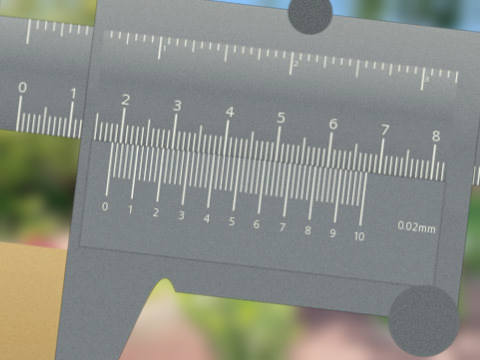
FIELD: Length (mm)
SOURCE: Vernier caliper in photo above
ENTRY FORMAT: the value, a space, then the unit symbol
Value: 18.5 mm
